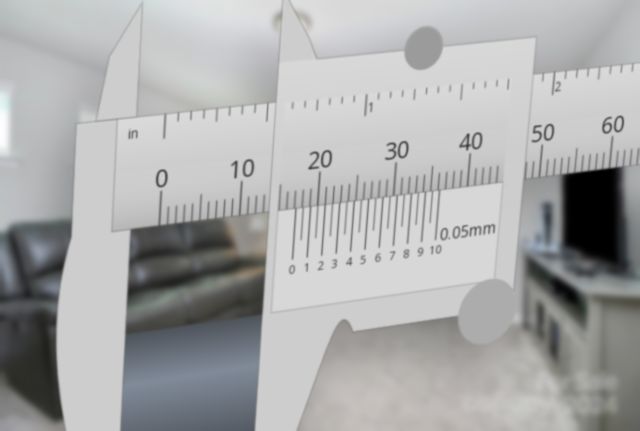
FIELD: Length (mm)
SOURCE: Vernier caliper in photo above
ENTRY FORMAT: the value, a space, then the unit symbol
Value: 17.2 mm
